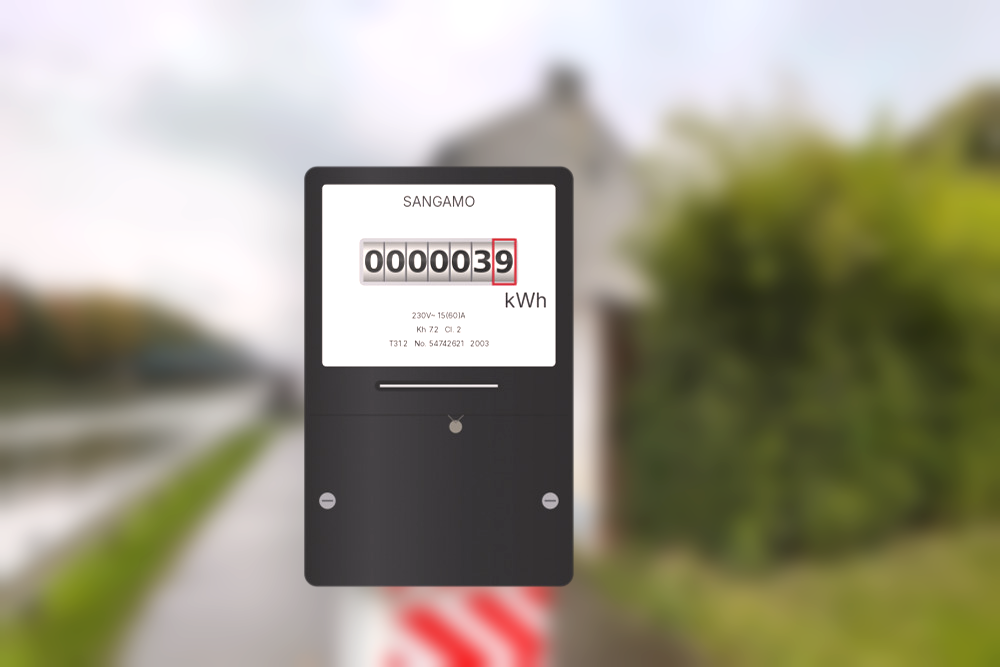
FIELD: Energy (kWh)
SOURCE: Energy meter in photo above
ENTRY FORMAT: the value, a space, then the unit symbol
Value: 3.9 kWh
